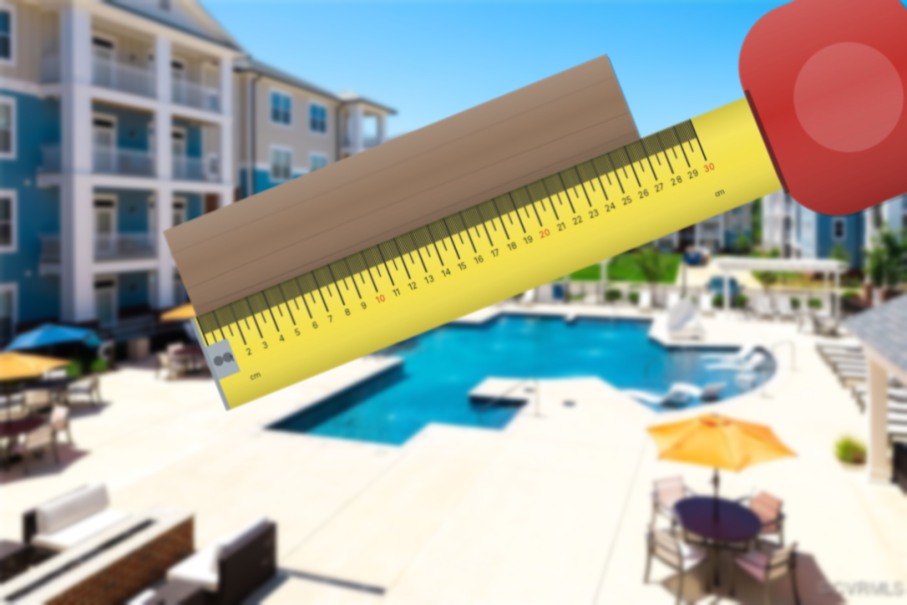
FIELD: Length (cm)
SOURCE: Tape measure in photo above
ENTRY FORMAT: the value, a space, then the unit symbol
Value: 27 cm
